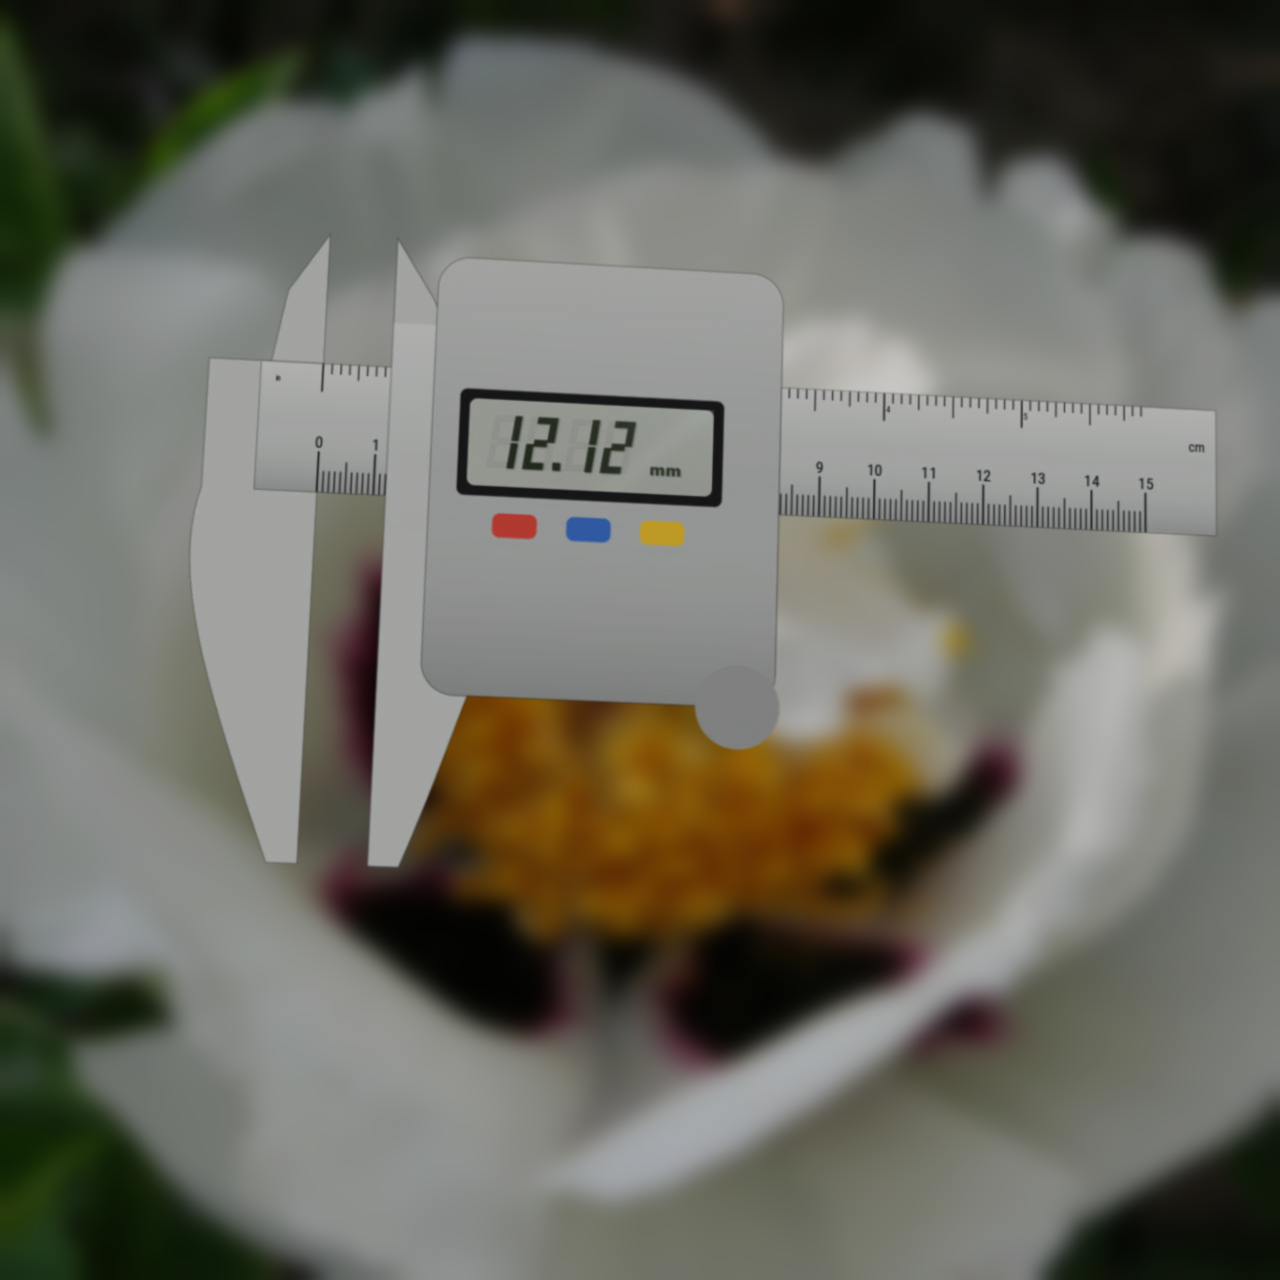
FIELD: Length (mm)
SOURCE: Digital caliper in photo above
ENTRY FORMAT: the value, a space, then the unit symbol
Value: 12.12 mm
